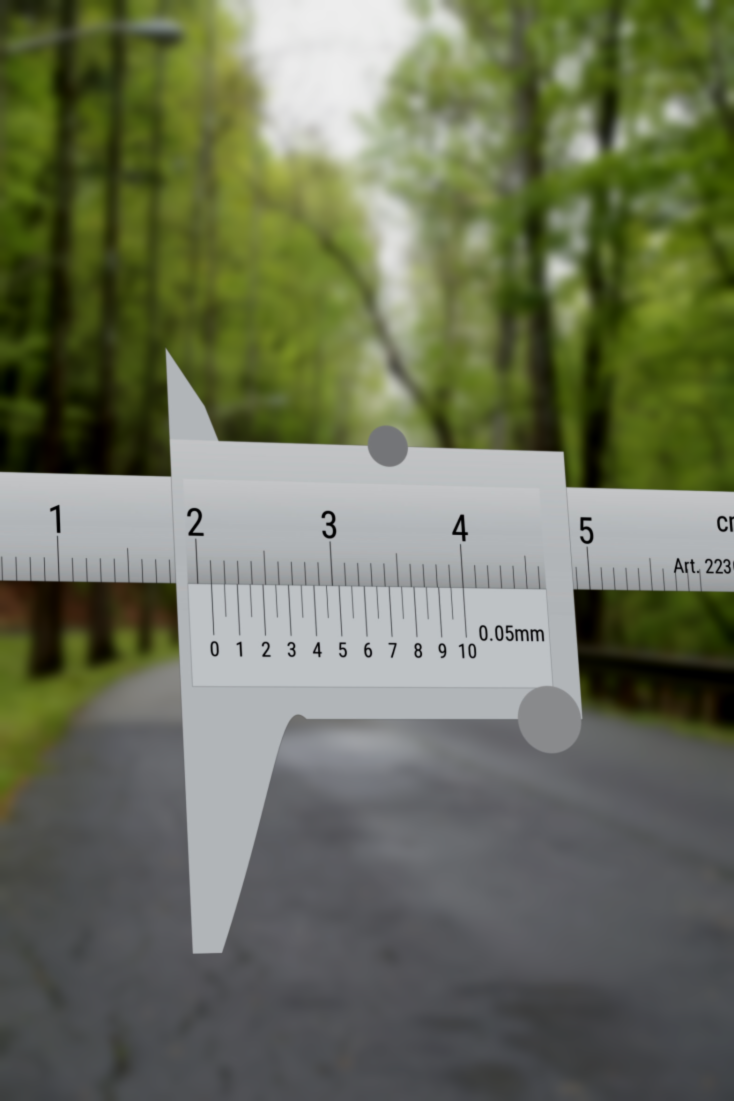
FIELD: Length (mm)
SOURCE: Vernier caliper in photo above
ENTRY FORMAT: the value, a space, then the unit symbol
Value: 21.0 mm
